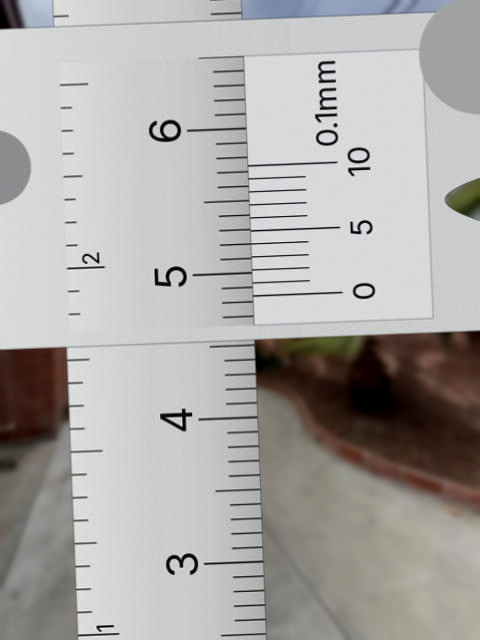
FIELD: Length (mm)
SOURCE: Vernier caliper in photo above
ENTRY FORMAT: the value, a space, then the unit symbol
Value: 48.4 mm
